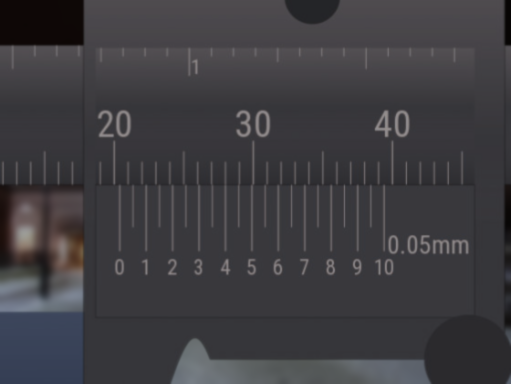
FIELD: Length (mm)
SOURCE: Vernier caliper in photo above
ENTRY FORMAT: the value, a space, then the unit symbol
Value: 20.4 mm
